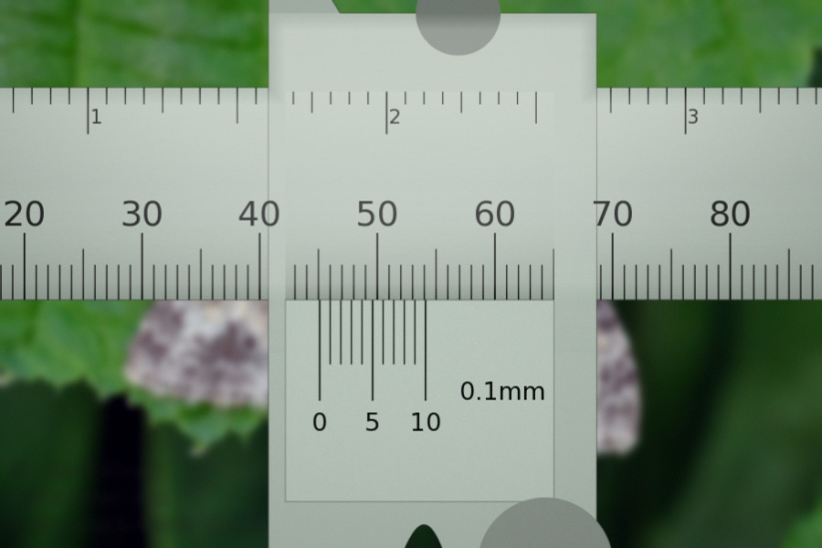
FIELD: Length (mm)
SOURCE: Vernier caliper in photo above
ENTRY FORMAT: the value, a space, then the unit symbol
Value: 45.1 mm
